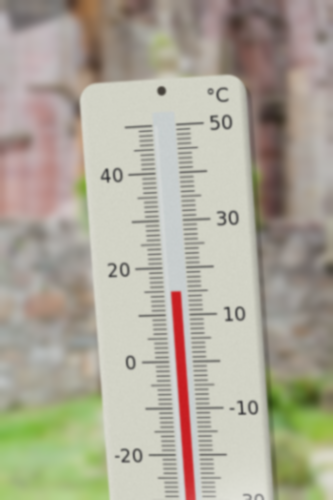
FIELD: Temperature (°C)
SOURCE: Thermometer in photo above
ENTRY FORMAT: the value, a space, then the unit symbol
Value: 15 °C
